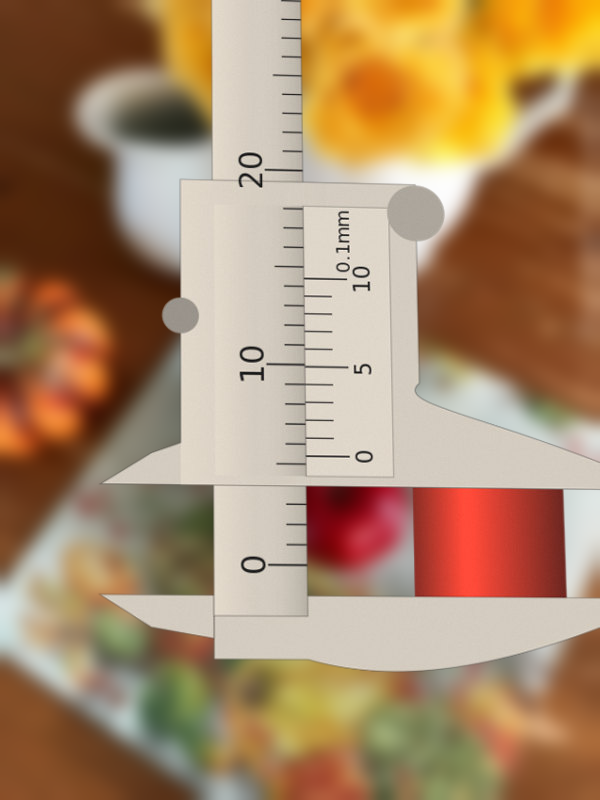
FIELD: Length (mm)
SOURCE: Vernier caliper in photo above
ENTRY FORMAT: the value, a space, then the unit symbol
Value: 5.4 mm
